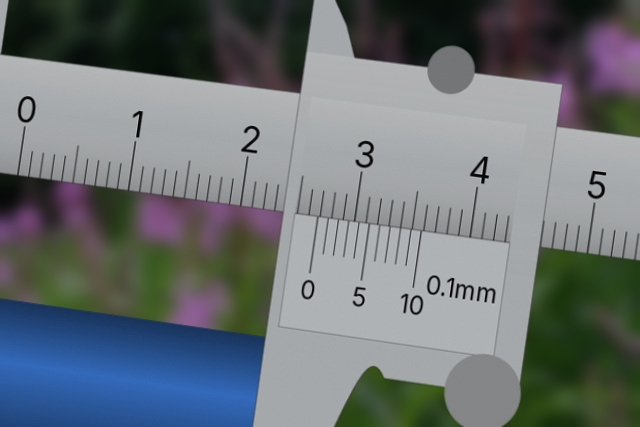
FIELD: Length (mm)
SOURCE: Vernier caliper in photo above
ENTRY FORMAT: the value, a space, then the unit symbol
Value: 26.8 mm
